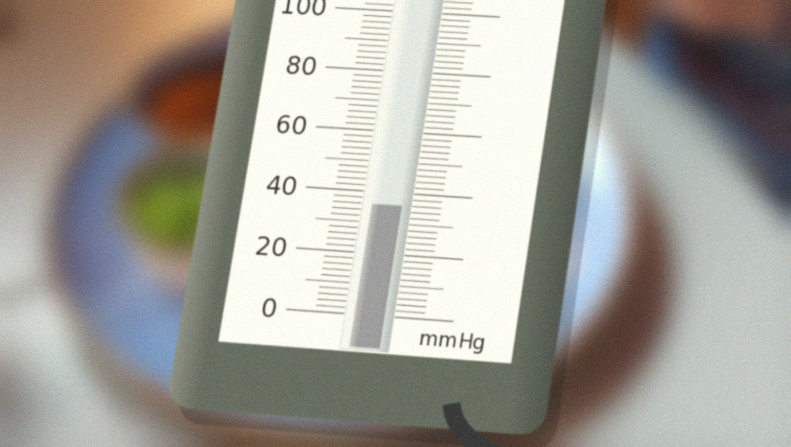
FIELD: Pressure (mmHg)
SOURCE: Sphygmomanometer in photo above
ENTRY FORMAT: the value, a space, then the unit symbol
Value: 36 mmHg
